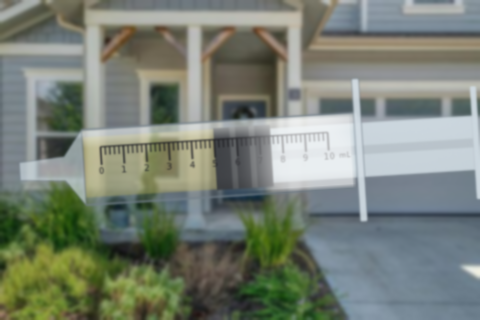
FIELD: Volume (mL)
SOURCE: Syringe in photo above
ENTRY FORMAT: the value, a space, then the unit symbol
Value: 5 mL
